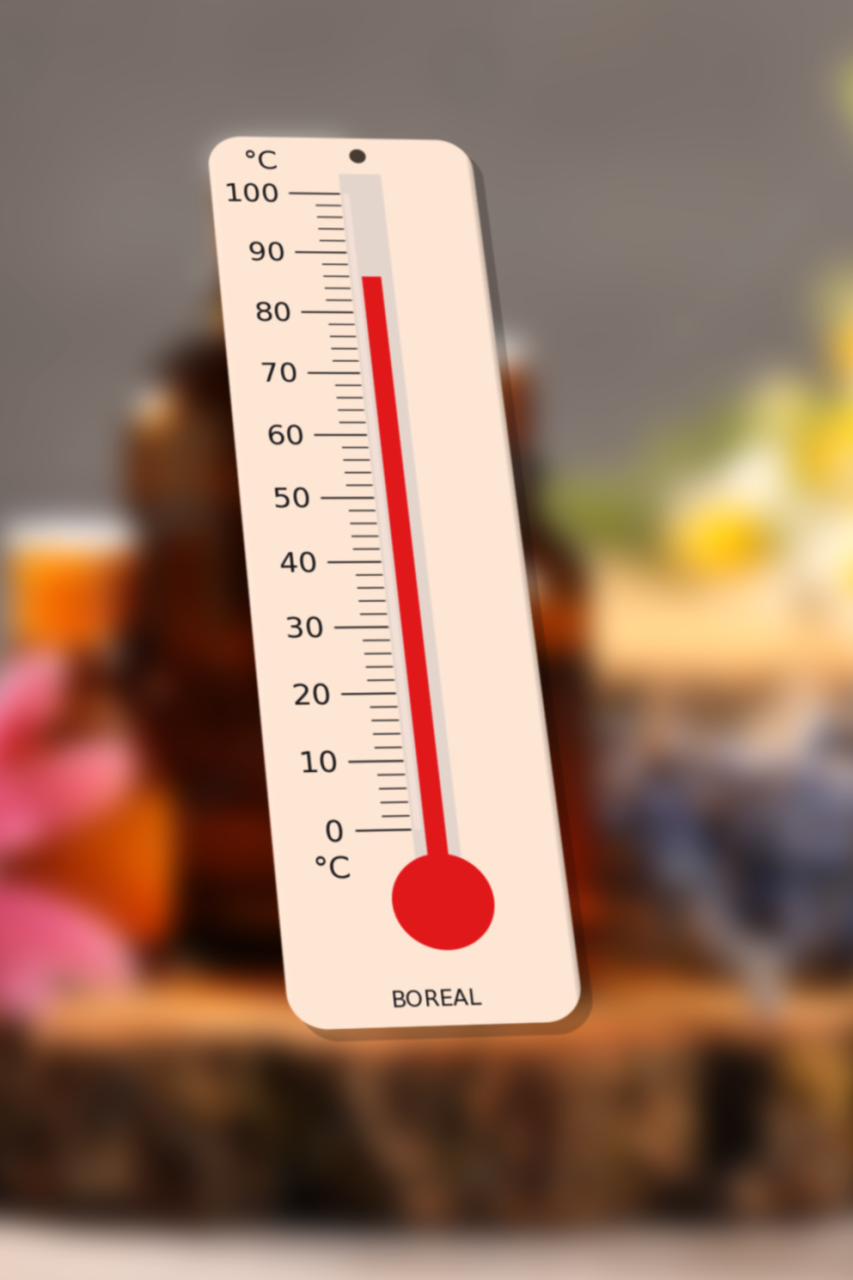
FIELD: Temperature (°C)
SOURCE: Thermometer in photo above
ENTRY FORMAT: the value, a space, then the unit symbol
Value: 86 °C
